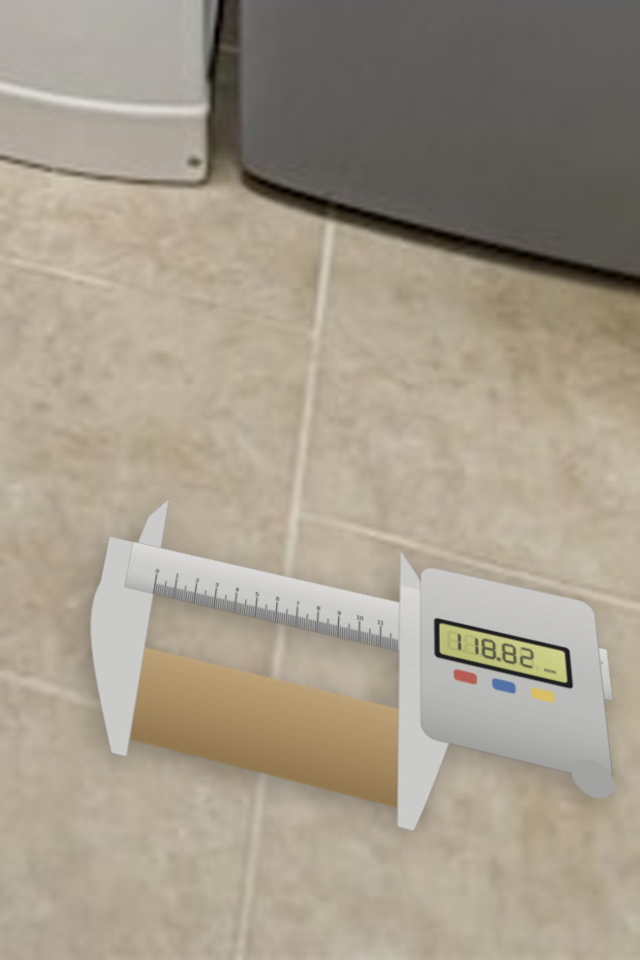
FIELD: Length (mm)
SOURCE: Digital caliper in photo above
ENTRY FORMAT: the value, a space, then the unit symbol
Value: 118.82 mm
